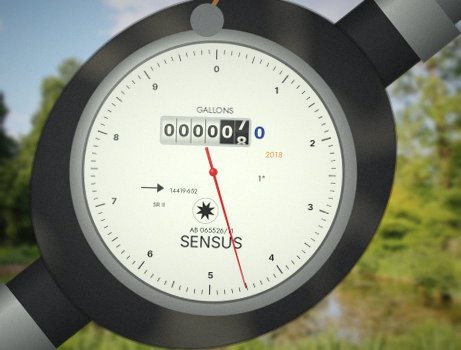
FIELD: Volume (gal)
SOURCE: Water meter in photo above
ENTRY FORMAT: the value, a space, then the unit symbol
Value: 74.5 gal
